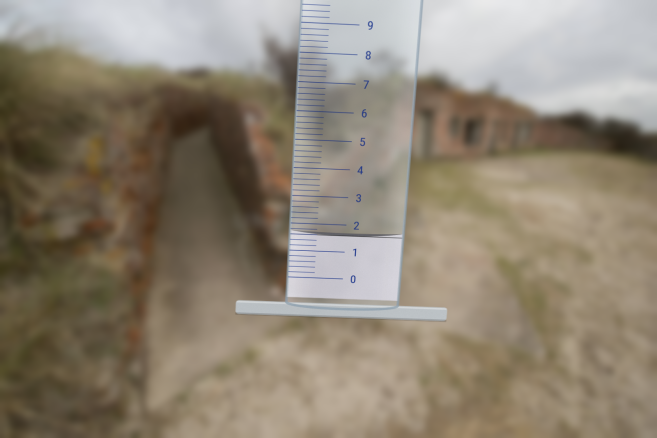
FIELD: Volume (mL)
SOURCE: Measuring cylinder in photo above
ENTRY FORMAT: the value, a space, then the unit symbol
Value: 1.6 mL
